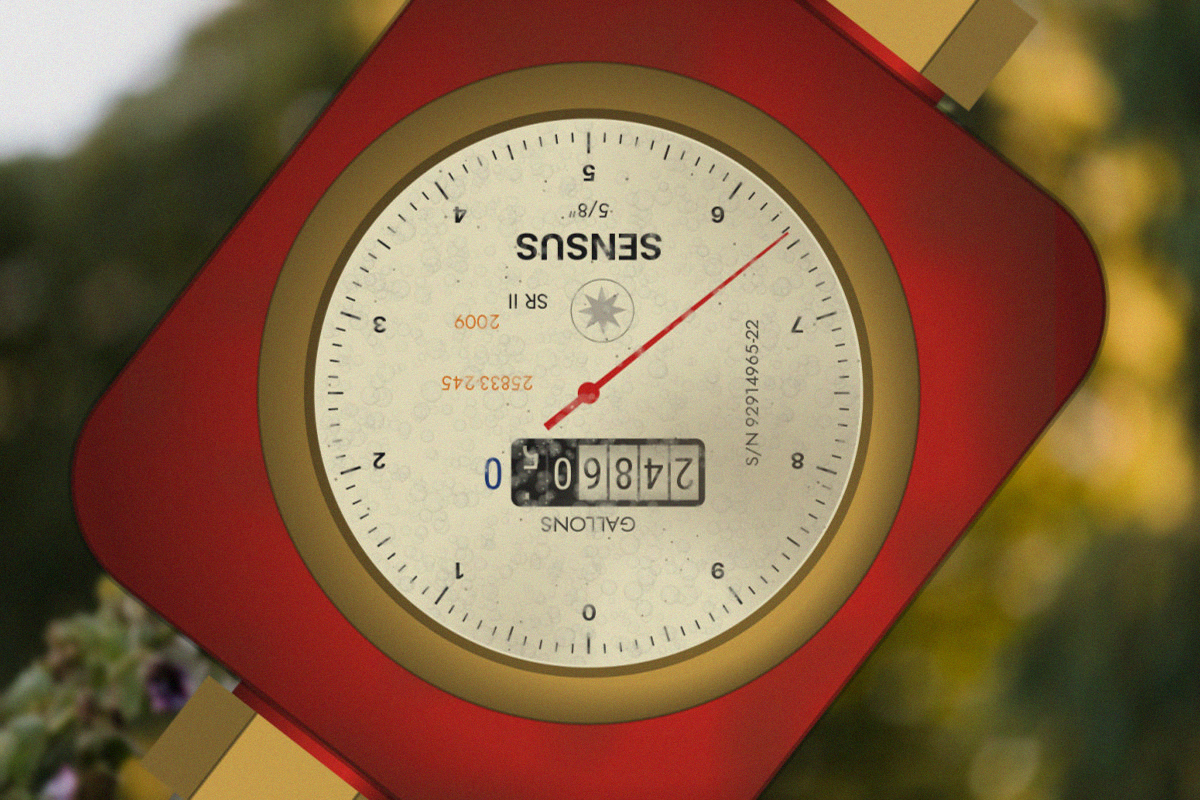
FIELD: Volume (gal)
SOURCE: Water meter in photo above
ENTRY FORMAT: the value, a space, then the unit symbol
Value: 2486046.4 gal
